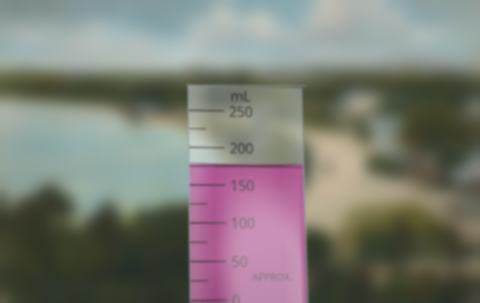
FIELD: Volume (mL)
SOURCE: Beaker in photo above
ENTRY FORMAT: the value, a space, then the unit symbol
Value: 175 mL
